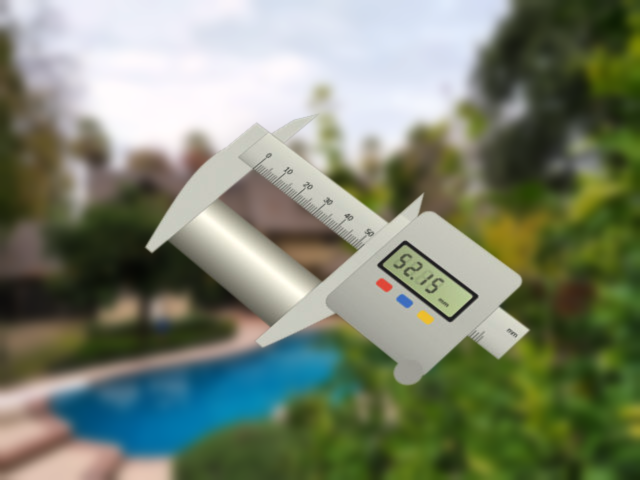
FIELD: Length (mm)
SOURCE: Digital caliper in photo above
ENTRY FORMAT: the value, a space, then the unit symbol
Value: 52.15 mm
